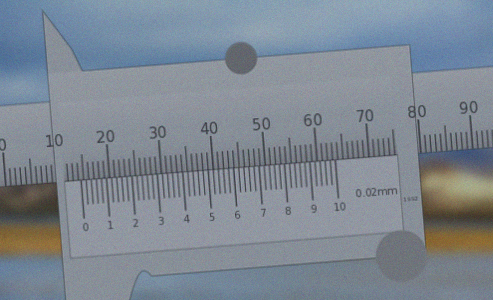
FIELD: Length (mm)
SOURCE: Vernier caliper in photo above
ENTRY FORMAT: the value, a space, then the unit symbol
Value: 14.5 mm
